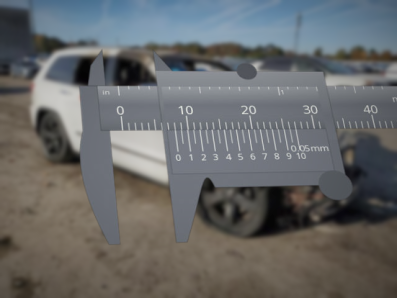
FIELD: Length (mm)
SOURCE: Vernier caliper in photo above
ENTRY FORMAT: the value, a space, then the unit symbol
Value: 8.0 mm
